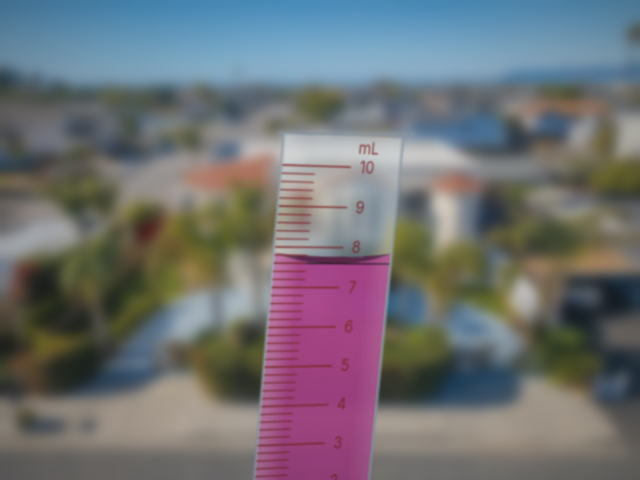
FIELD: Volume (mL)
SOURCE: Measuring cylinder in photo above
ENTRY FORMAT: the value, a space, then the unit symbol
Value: 7.6 mL
